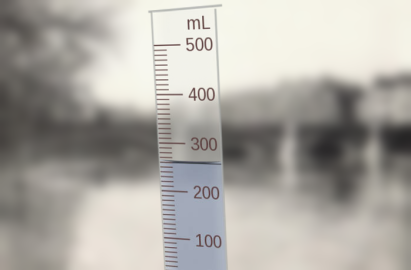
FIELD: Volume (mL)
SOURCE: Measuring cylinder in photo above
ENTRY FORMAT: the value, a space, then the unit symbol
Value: 260 mL
